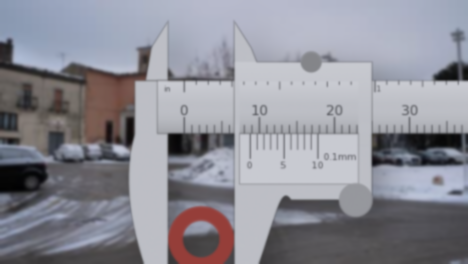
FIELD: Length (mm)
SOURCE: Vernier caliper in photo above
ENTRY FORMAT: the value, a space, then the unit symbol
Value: 8.8 mm
